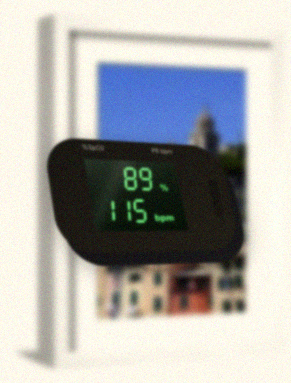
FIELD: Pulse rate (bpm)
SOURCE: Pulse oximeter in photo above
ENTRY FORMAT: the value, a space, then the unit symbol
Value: 115 bpm
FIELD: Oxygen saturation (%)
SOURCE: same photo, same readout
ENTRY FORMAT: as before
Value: 89 %
